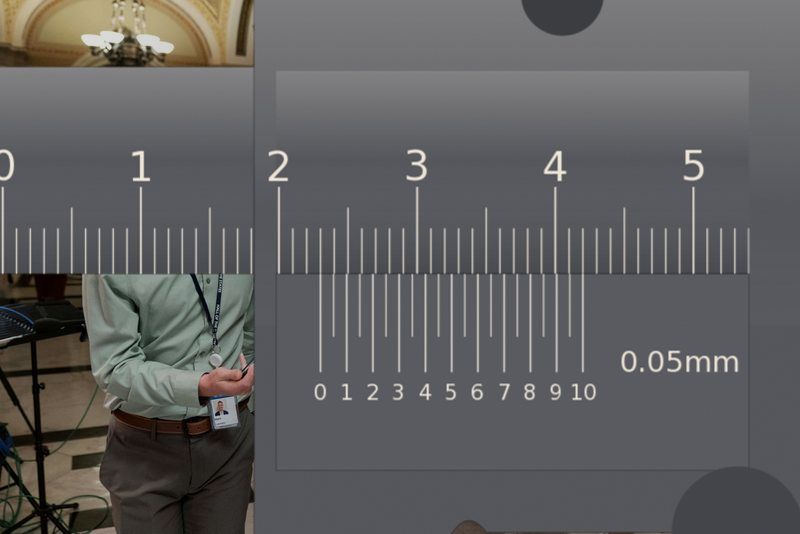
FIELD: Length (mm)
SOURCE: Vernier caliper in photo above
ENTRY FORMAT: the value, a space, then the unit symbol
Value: 23.0 mm
